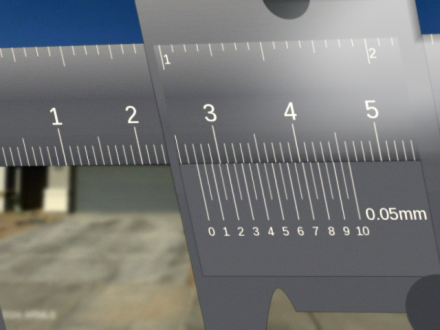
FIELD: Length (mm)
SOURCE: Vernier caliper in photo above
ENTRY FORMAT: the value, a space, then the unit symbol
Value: 27.0 mm
